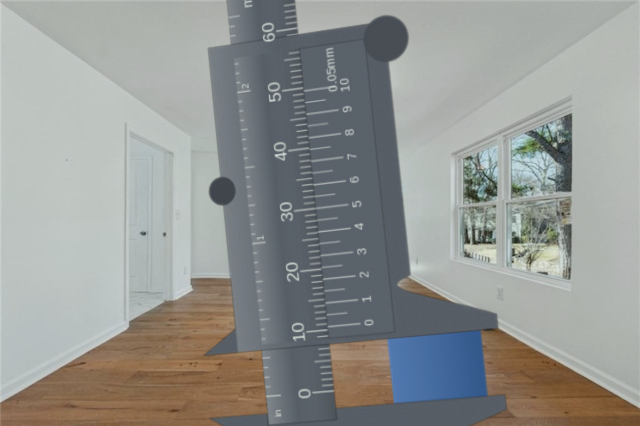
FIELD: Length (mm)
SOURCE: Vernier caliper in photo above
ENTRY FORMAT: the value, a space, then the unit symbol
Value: 10.5 mm
